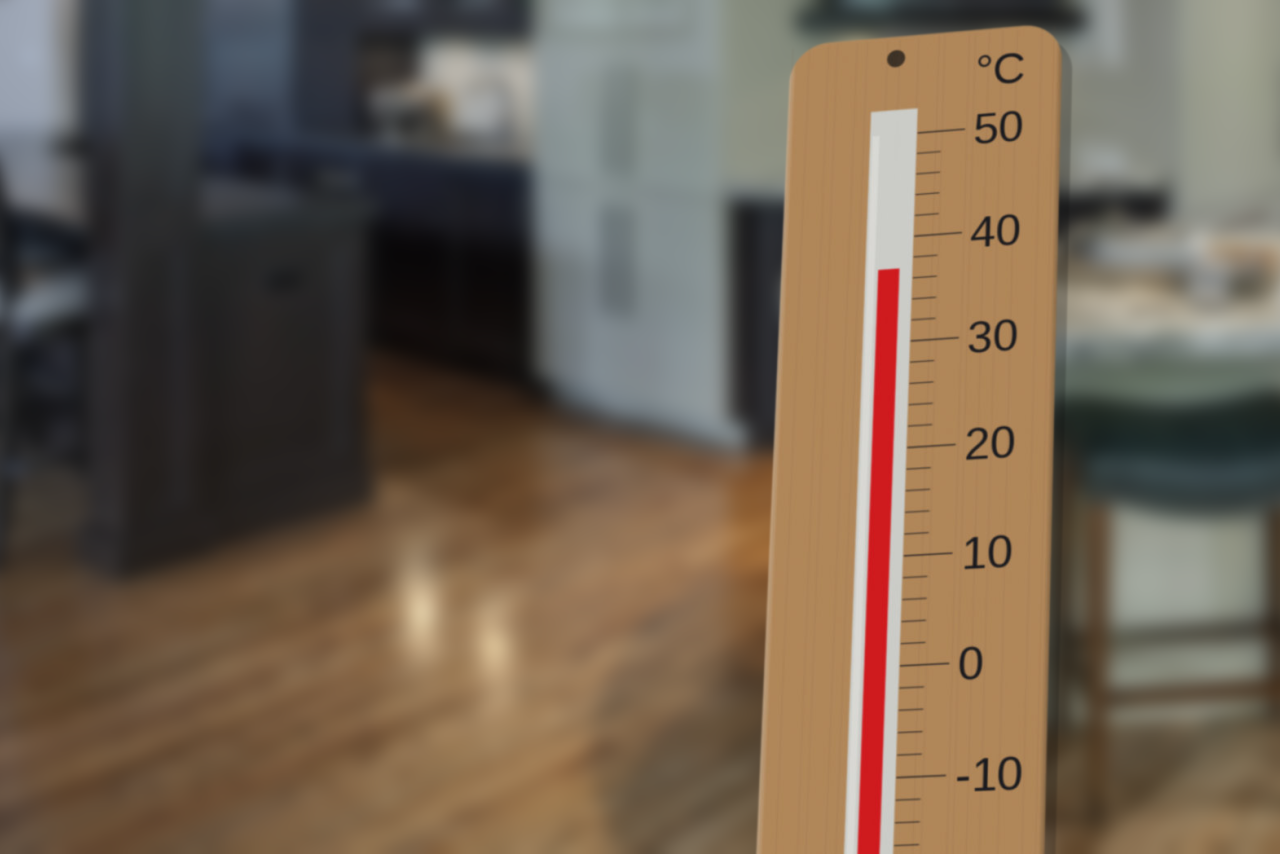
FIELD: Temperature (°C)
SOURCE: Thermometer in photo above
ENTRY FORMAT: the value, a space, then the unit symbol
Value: 37 °C
